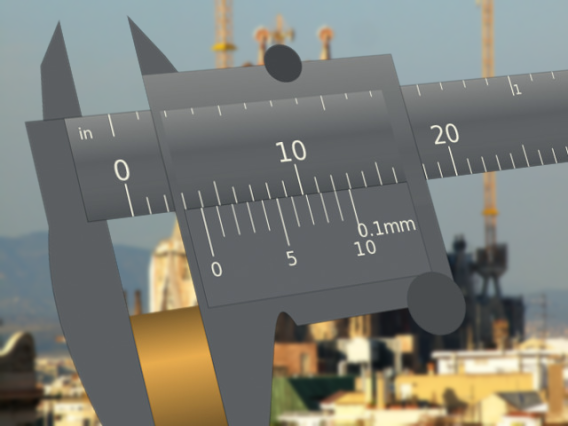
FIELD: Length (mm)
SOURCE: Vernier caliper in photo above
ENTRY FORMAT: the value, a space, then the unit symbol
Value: 3.9 mm
